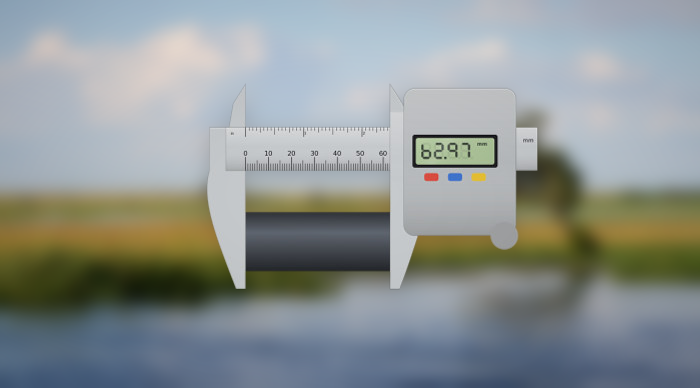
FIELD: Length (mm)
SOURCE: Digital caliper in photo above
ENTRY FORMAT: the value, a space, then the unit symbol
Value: 62.97 mm
